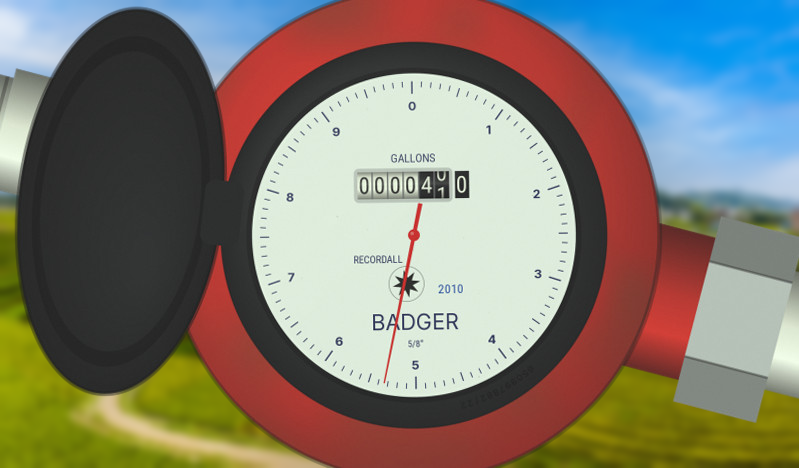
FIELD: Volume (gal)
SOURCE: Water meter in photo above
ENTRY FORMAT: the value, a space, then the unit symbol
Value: 405.3 gal
